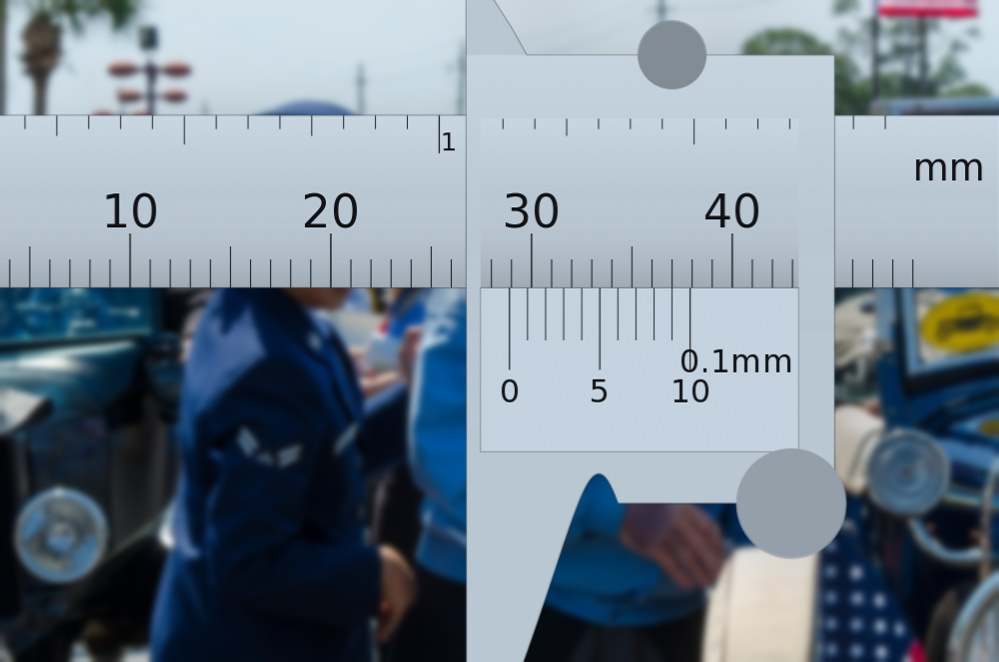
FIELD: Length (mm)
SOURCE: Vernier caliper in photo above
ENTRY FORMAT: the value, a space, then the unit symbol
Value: 28.9 mm
